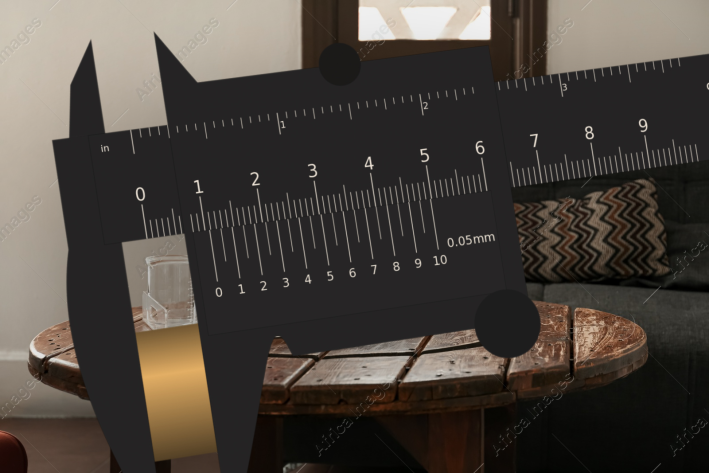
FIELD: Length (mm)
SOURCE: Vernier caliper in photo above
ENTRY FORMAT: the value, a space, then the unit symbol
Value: 10.8 mm
